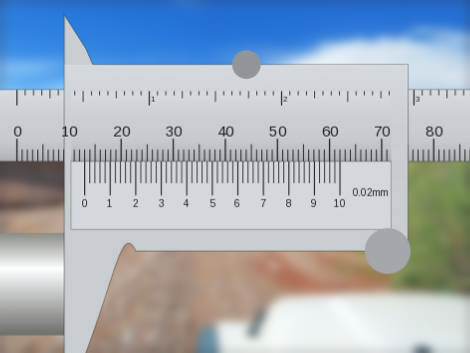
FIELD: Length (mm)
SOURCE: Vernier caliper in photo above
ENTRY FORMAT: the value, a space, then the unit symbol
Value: 13.0 mm
